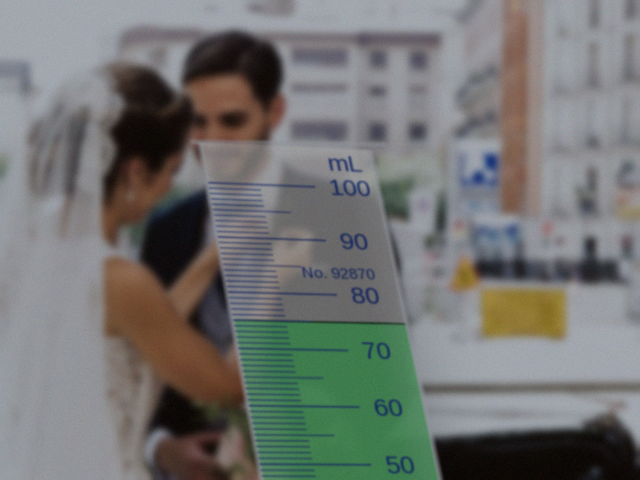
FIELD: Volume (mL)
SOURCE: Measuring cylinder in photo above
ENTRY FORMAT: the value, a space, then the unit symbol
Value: 75 mL
